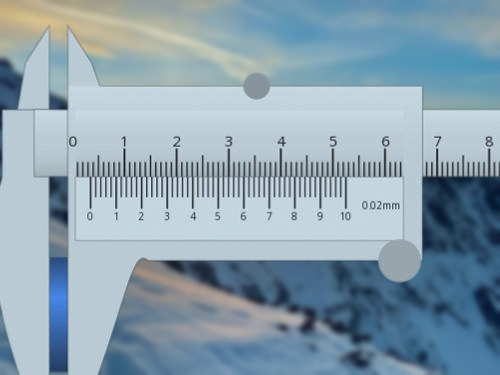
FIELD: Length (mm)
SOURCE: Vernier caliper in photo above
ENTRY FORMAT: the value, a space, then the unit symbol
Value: 3.5 mm
